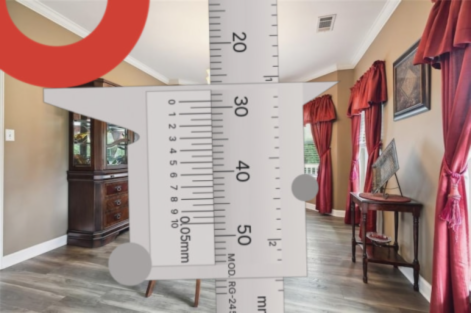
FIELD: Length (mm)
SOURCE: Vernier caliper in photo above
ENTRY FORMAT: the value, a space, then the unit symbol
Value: 29.0 mm
